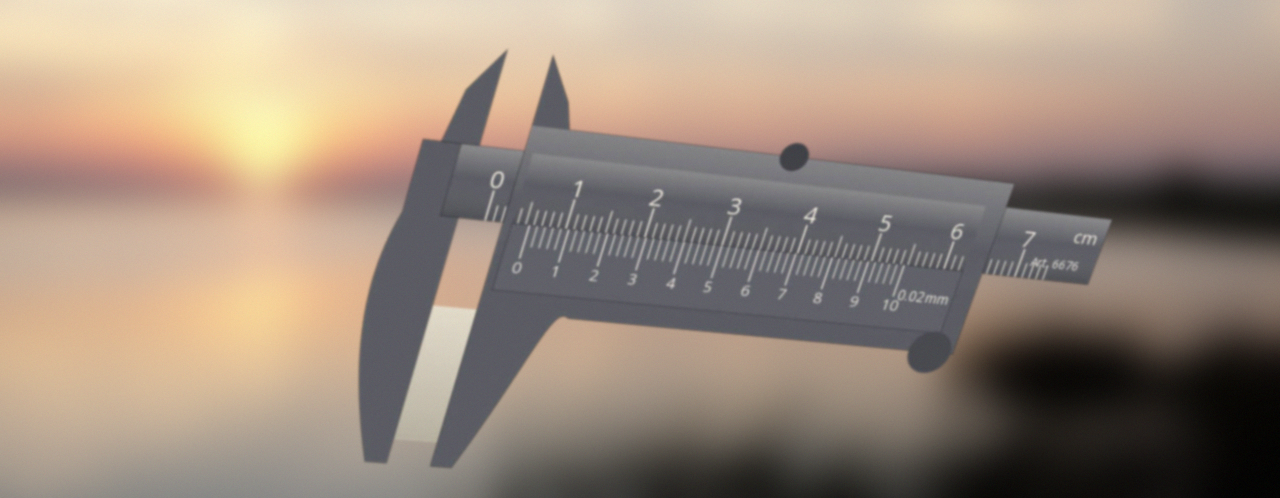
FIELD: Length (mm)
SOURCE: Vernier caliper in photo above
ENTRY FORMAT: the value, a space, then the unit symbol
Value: 5.5 mm
